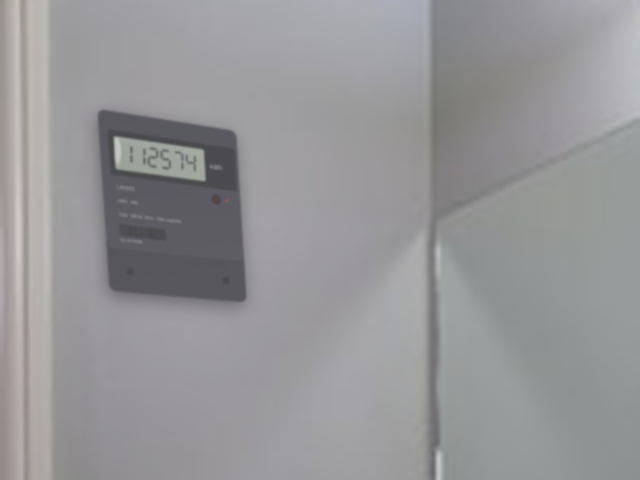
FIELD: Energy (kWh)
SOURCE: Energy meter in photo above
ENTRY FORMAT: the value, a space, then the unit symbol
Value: 112574 kWh
